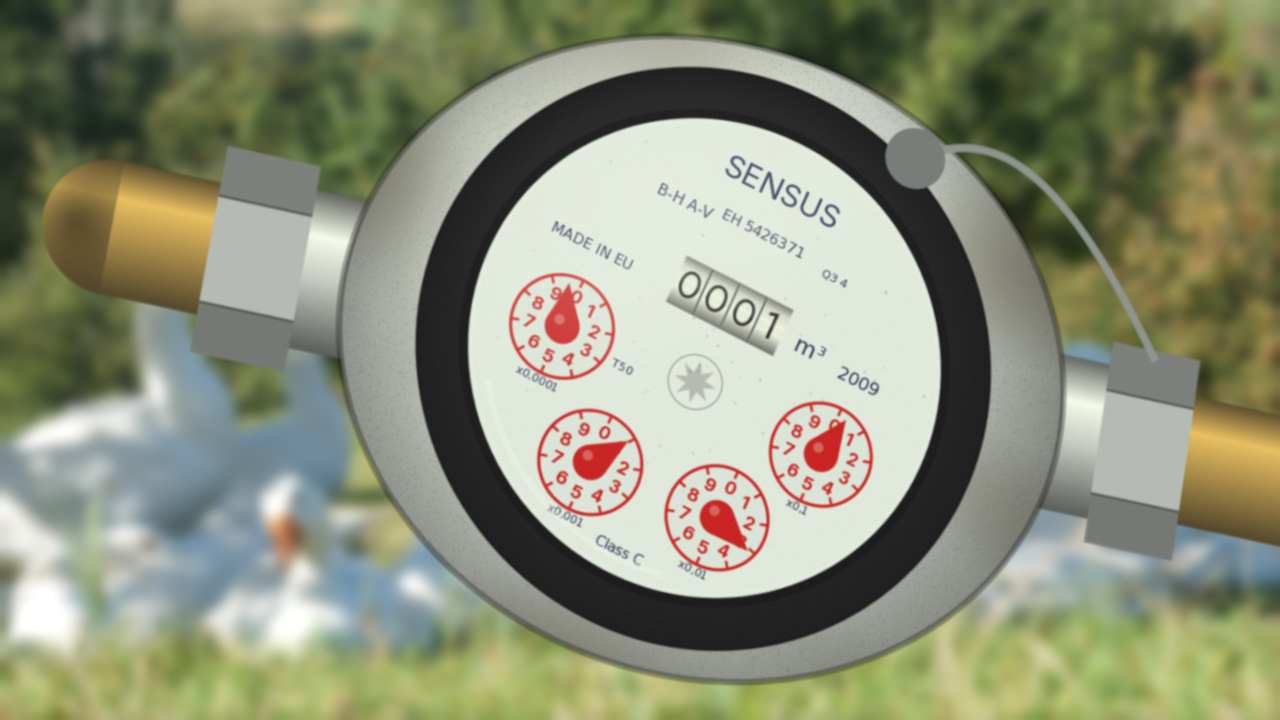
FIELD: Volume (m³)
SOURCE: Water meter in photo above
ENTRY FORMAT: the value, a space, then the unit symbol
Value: 1.0309 m³
